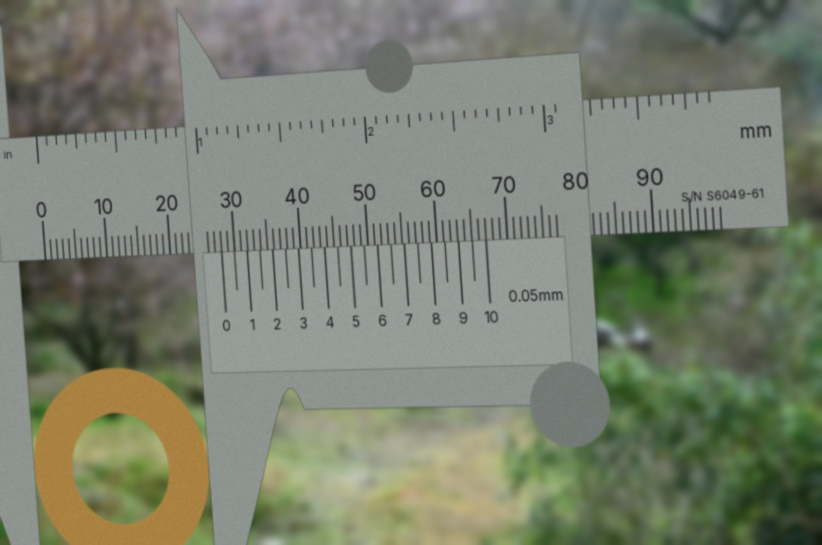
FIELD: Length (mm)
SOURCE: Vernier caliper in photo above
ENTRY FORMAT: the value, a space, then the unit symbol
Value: 28.0 mm
